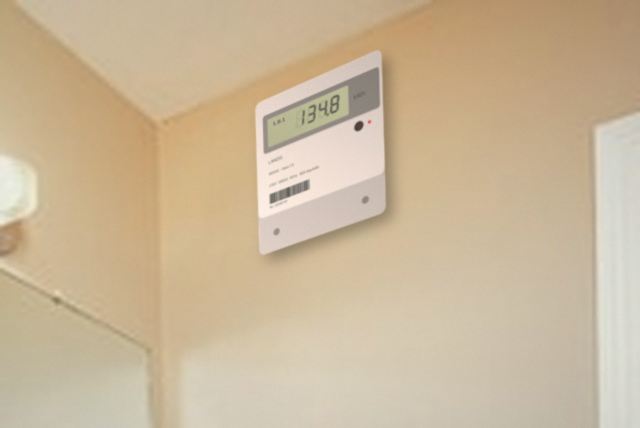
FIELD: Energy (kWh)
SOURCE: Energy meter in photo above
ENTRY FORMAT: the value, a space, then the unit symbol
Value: 134.8 kWh
